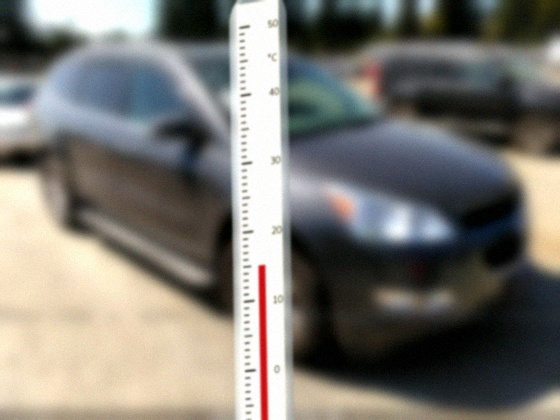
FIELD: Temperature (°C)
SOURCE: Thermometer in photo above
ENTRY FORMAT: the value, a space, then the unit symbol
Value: 15 °C
